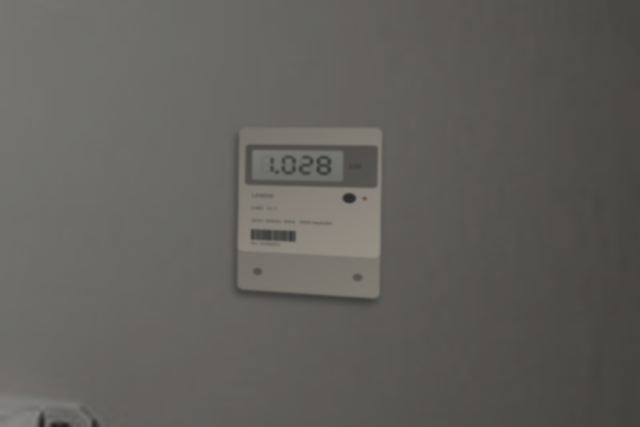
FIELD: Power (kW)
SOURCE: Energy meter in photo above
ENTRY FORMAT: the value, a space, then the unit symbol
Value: 1.028 kW
